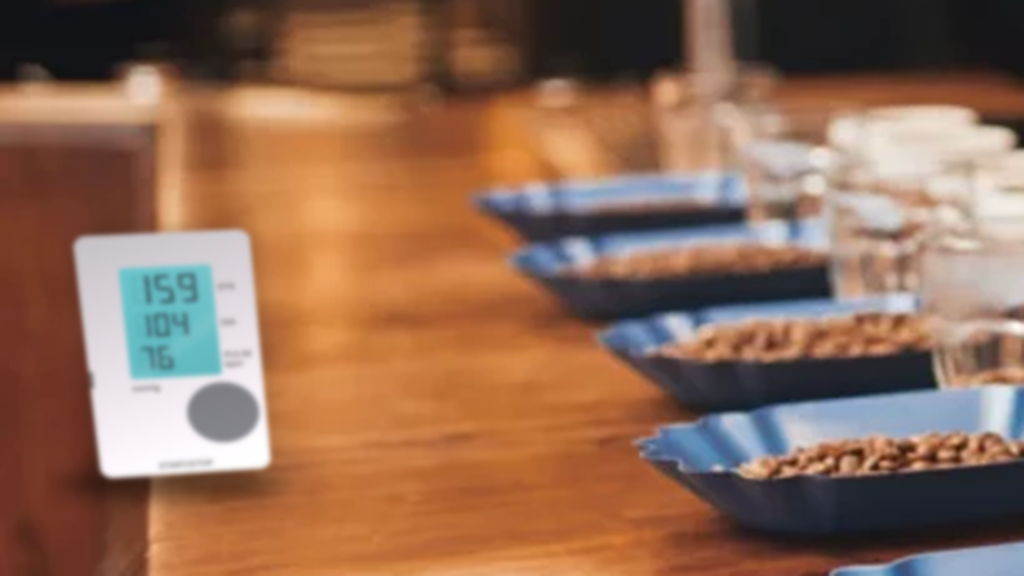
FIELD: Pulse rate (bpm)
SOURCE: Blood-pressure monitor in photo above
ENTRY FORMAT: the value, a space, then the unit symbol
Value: 76 bpm
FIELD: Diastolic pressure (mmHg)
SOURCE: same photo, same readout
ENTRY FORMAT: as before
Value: 104 mmHg
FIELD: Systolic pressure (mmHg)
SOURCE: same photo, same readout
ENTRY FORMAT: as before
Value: 159 mmHg
